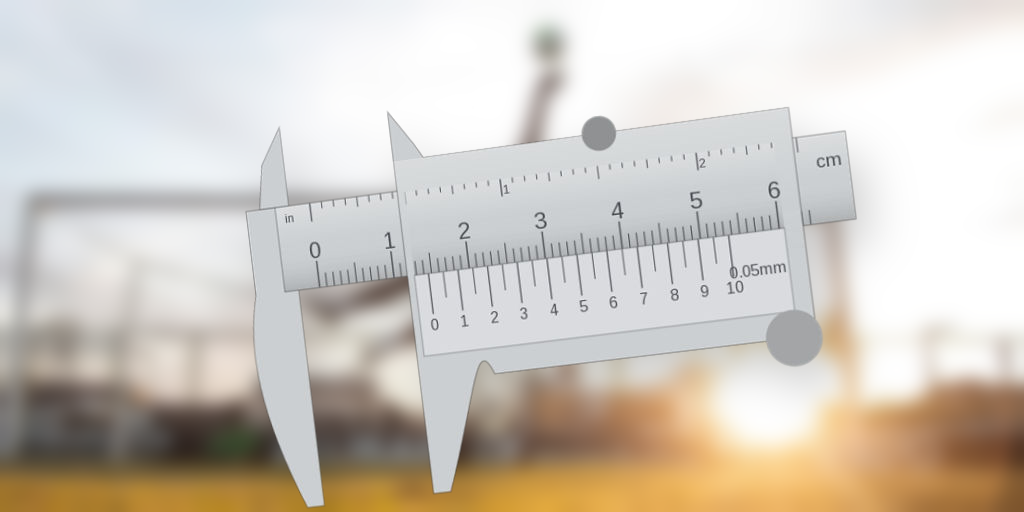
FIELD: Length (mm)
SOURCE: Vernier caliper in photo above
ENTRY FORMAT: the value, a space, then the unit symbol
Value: 14.6 mm
